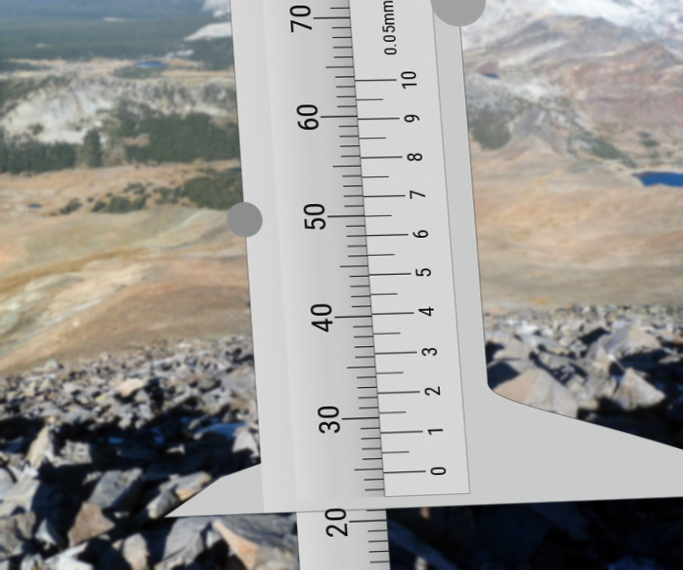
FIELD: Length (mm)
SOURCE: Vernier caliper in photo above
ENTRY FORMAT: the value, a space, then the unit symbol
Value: 24.6 mm
